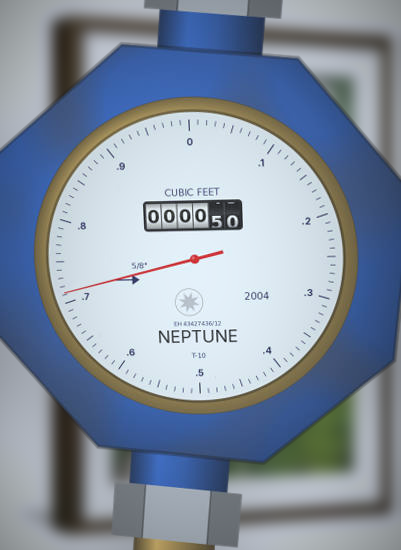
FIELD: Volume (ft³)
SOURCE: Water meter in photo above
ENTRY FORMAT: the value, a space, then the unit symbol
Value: 49.71 ft³
